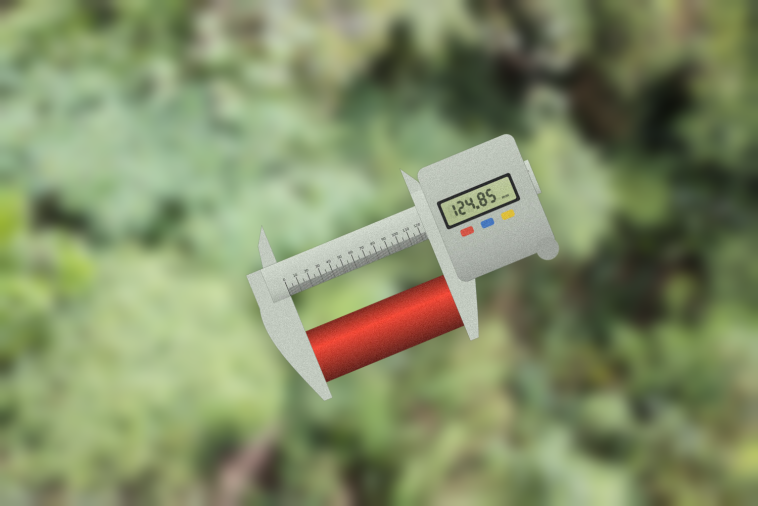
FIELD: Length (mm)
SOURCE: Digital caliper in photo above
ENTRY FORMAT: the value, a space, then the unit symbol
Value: 124.85 mm
